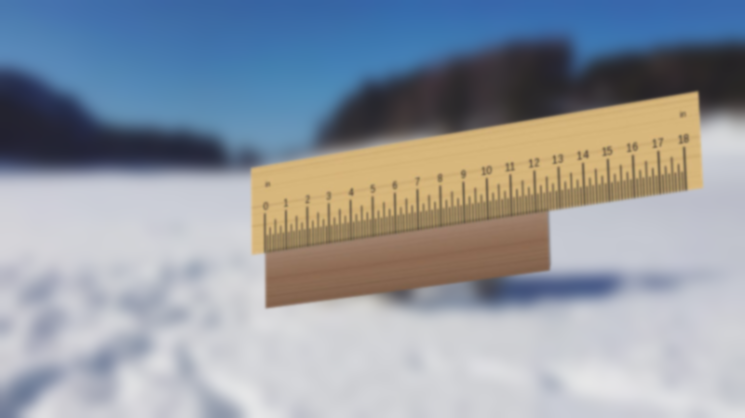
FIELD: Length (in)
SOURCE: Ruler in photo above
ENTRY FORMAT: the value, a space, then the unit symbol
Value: 12.5 in
